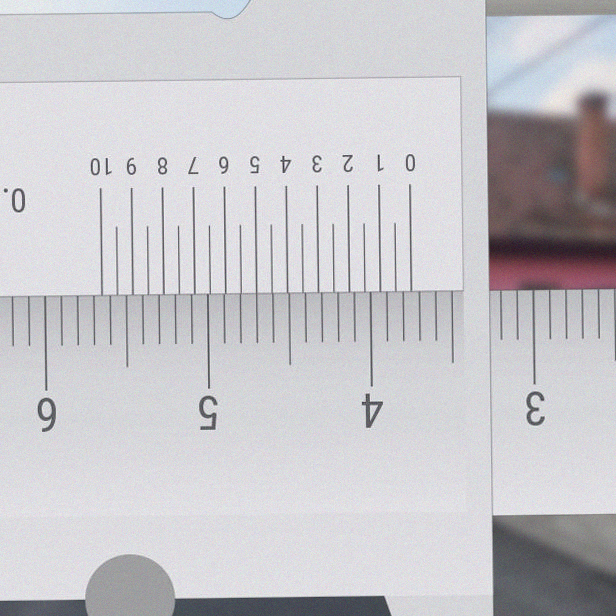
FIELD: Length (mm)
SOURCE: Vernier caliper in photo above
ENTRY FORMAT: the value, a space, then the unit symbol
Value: 37.5 mm
